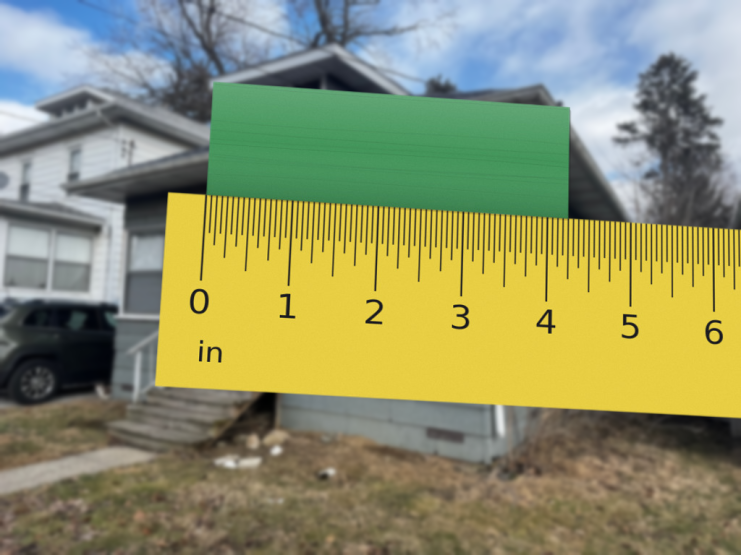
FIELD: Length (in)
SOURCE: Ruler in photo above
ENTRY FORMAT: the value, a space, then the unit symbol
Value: 4.25 in
